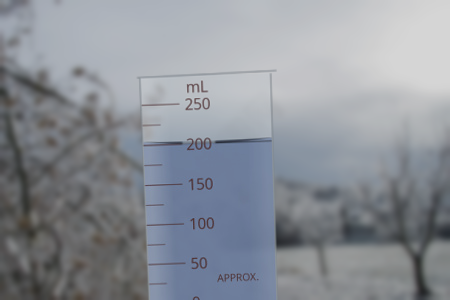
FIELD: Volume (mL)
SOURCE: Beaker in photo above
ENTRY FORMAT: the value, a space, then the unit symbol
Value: 200 mL
